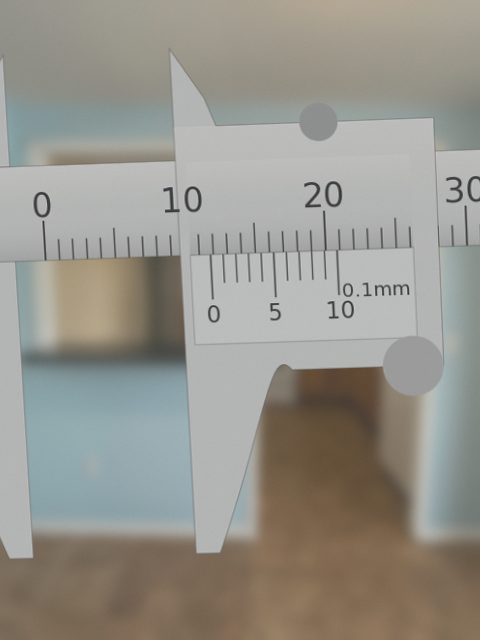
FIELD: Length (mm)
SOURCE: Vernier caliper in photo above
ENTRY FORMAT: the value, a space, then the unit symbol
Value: 11.8 mm
